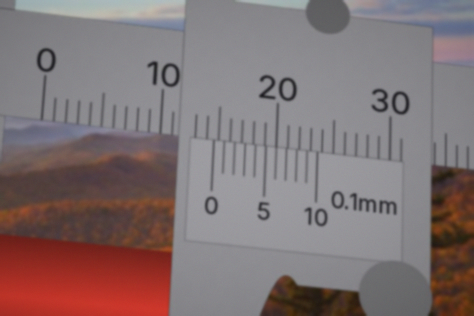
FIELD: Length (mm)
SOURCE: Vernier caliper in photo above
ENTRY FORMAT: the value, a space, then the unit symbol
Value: 14.6 mm
